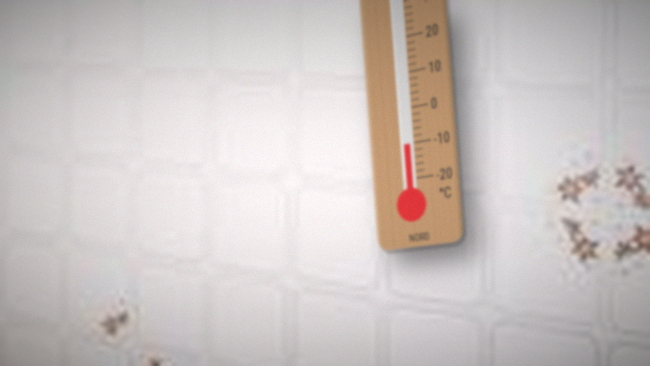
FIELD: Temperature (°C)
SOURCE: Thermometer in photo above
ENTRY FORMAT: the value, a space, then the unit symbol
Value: -10 °C
